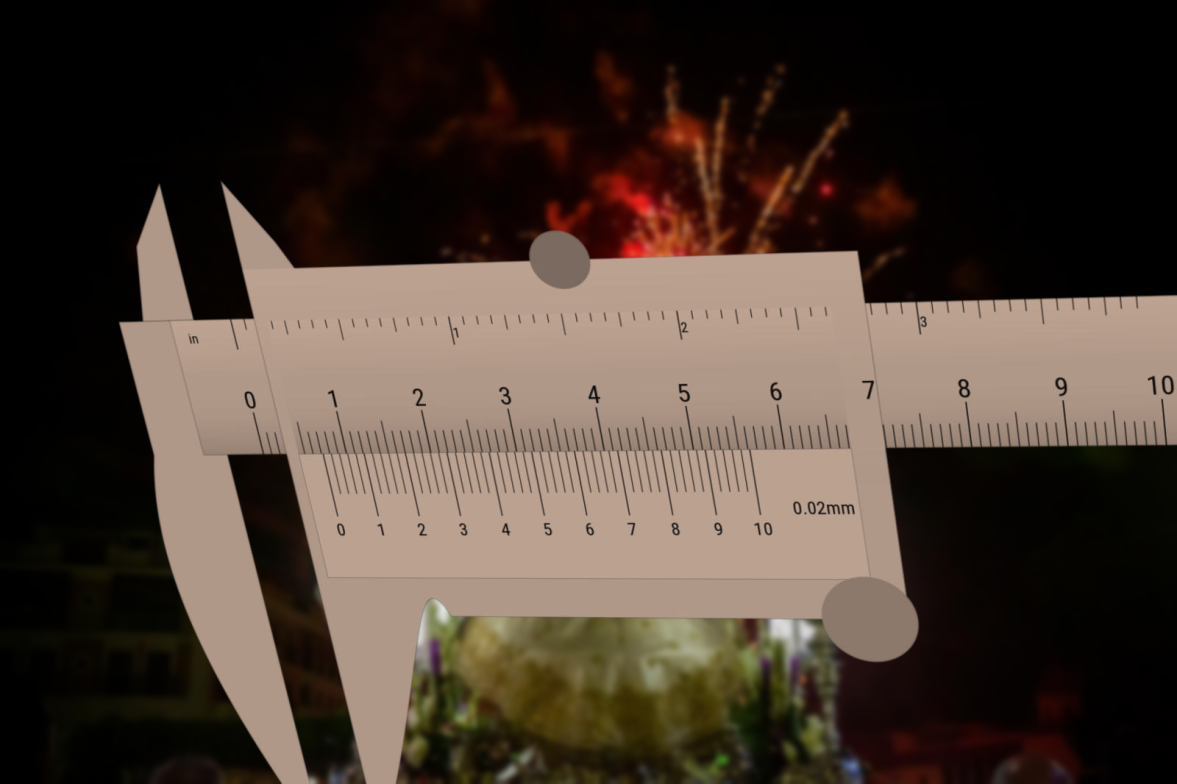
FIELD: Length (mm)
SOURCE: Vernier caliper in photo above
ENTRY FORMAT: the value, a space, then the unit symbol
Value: 7.2 mm
